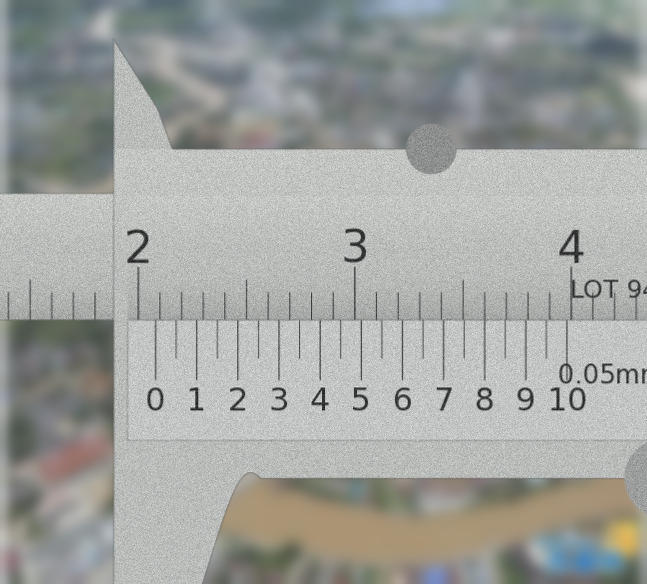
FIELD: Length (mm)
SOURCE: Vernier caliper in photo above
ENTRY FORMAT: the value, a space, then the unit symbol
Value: 20.8 mm
